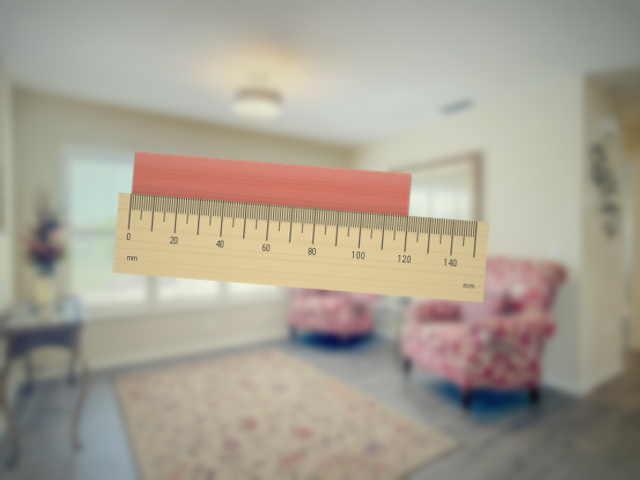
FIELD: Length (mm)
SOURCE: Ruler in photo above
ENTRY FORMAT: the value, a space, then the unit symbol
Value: 120 mm
